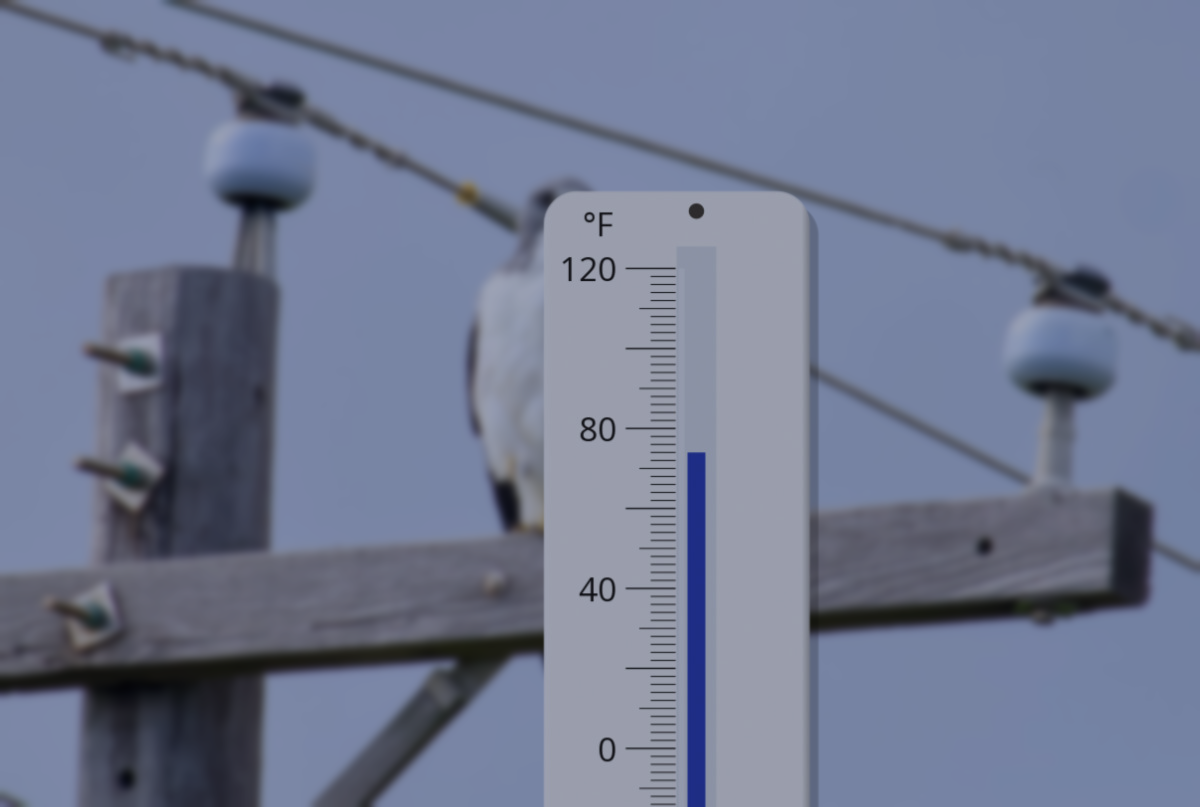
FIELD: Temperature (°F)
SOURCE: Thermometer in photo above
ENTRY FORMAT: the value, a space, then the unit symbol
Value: 74 °F
